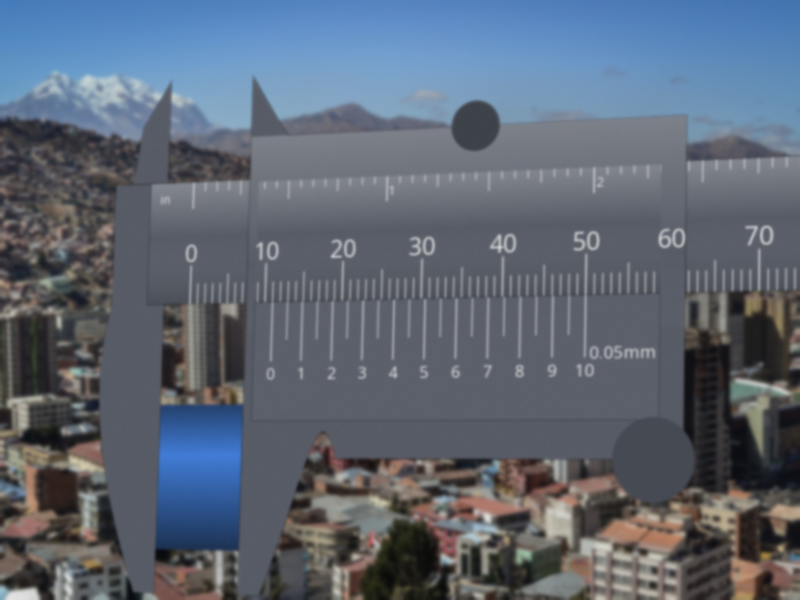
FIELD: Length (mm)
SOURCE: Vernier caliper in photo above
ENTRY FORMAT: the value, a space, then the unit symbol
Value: 11.0 mm
